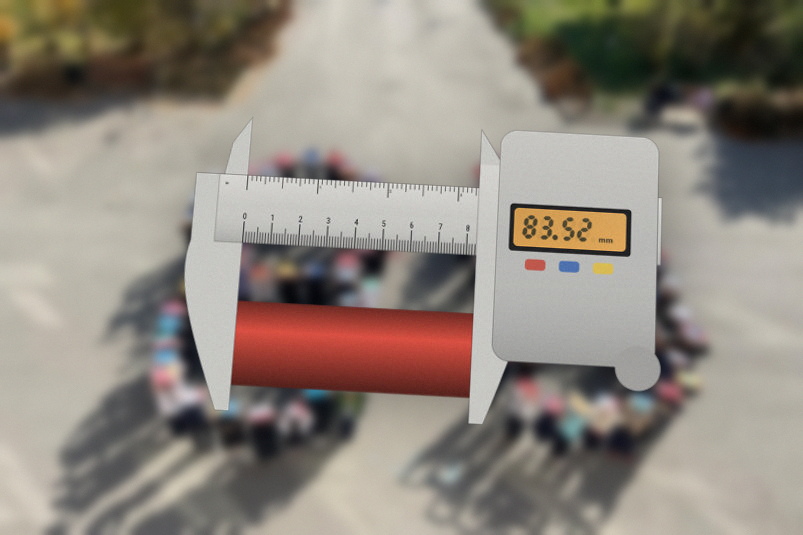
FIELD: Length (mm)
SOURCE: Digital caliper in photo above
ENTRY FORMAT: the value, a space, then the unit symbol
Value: 83.52 mm
